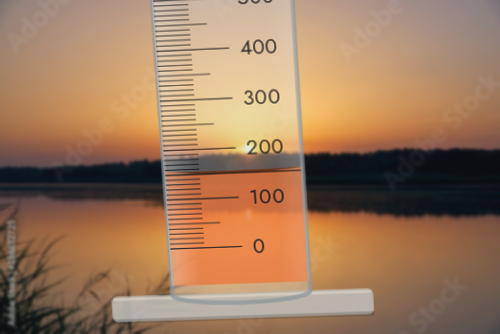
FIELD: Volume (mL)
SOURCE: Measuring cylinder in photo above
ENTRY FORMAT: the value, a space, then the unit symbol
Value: 150 mL
